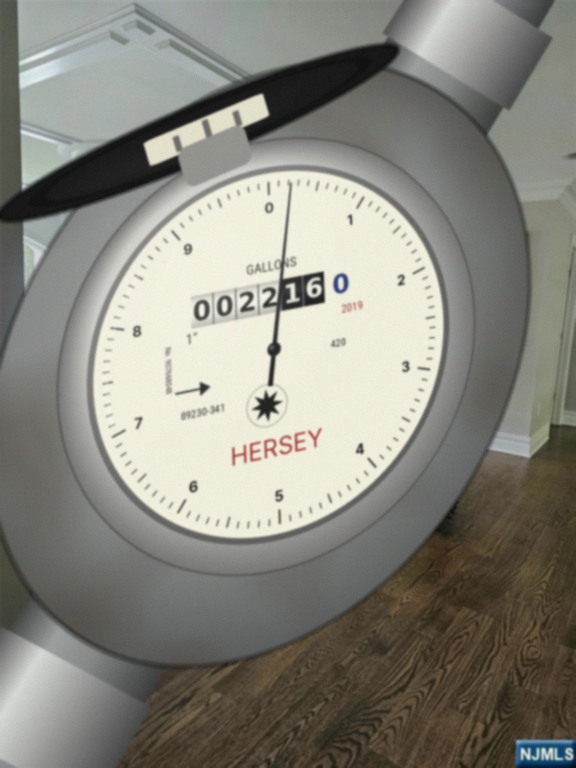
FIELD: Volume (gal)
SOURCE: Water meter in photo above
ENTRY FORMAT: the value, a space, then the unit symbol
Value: 22160.2 gal
